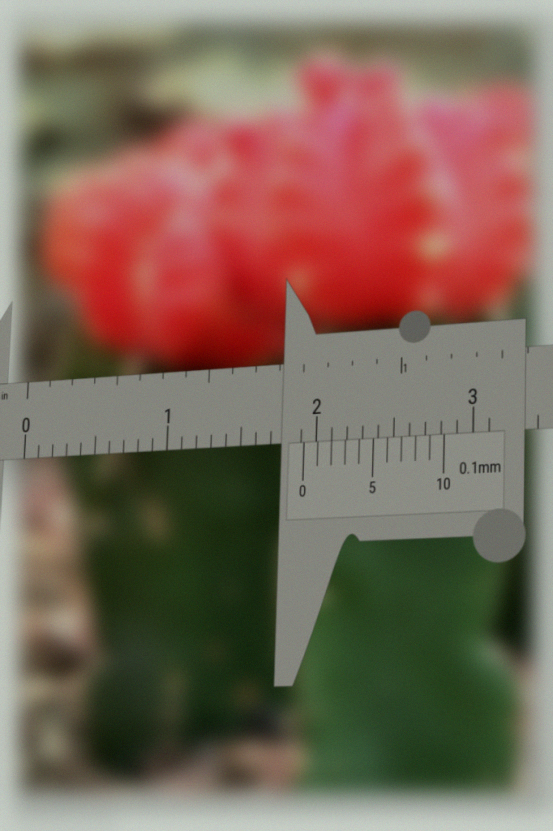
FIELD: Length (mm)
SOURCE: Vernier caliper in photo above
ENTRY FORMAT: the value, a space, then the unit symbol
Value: 19.2 mm
